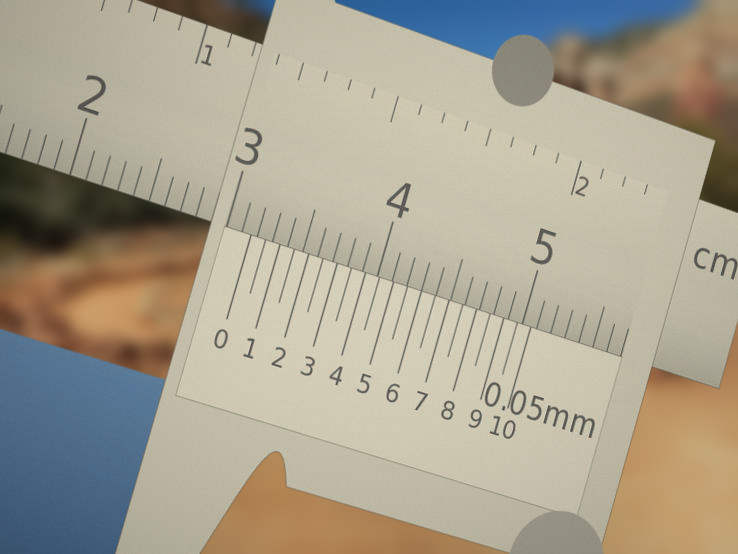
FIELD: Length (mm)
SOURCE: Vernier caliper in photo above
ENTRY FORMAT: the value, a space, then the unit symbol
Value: 31.6 mm
